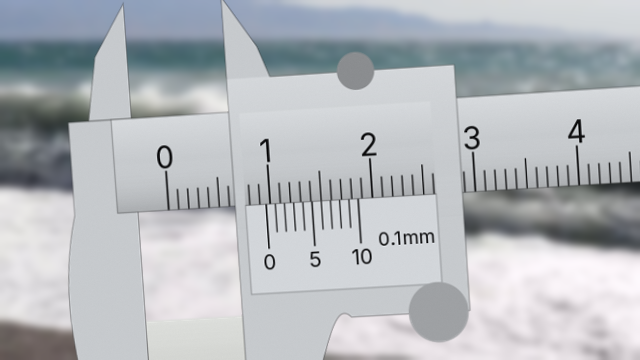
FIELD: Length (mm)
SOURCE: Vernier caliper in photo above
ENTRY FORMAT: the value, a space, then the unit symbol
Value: 9.6 mm
